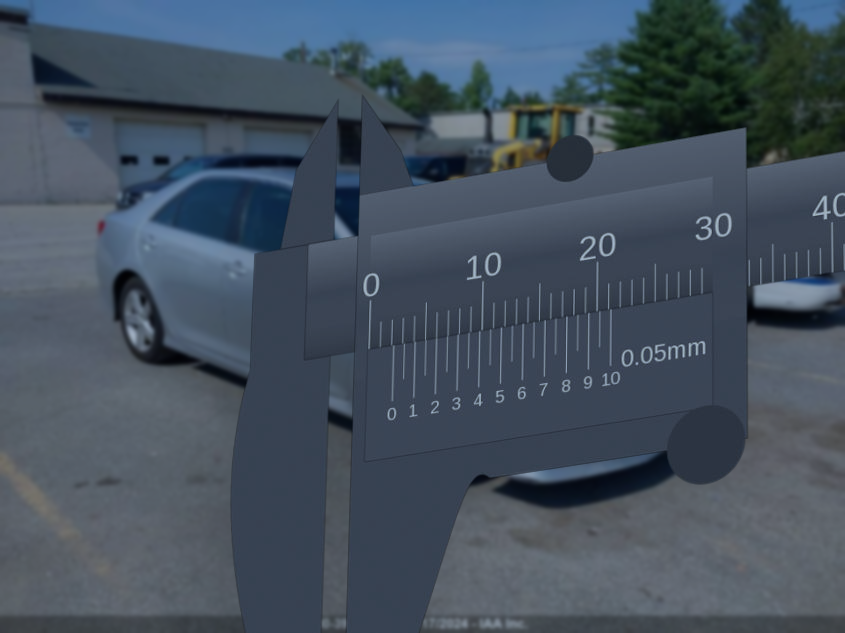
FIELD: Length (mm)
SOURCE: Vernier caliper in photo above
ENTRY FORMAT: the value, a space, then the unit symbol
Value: 2.2 mm
